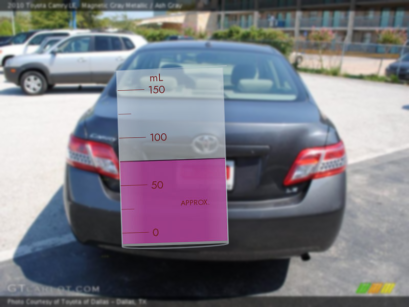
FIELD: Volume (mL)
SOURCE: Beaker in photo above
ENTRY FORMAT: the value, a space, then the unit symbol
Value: 75 mL
